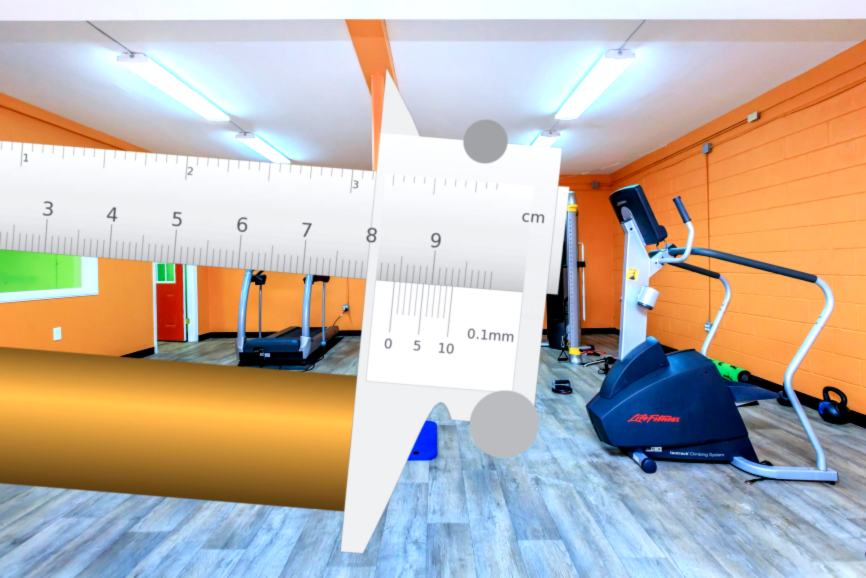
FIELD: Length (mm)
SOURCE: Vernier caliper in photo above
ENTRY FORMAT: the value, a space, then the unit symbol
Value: 84.2 mm
